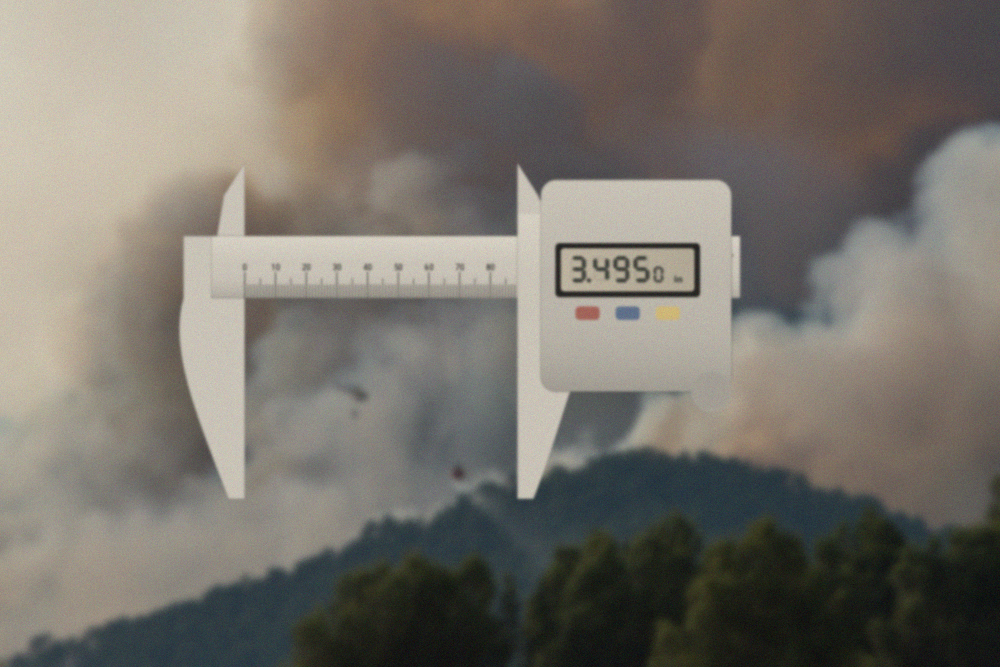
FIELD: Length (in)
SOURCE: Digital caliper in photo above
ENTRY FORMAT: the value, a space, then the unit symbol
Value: 3.4950 in
